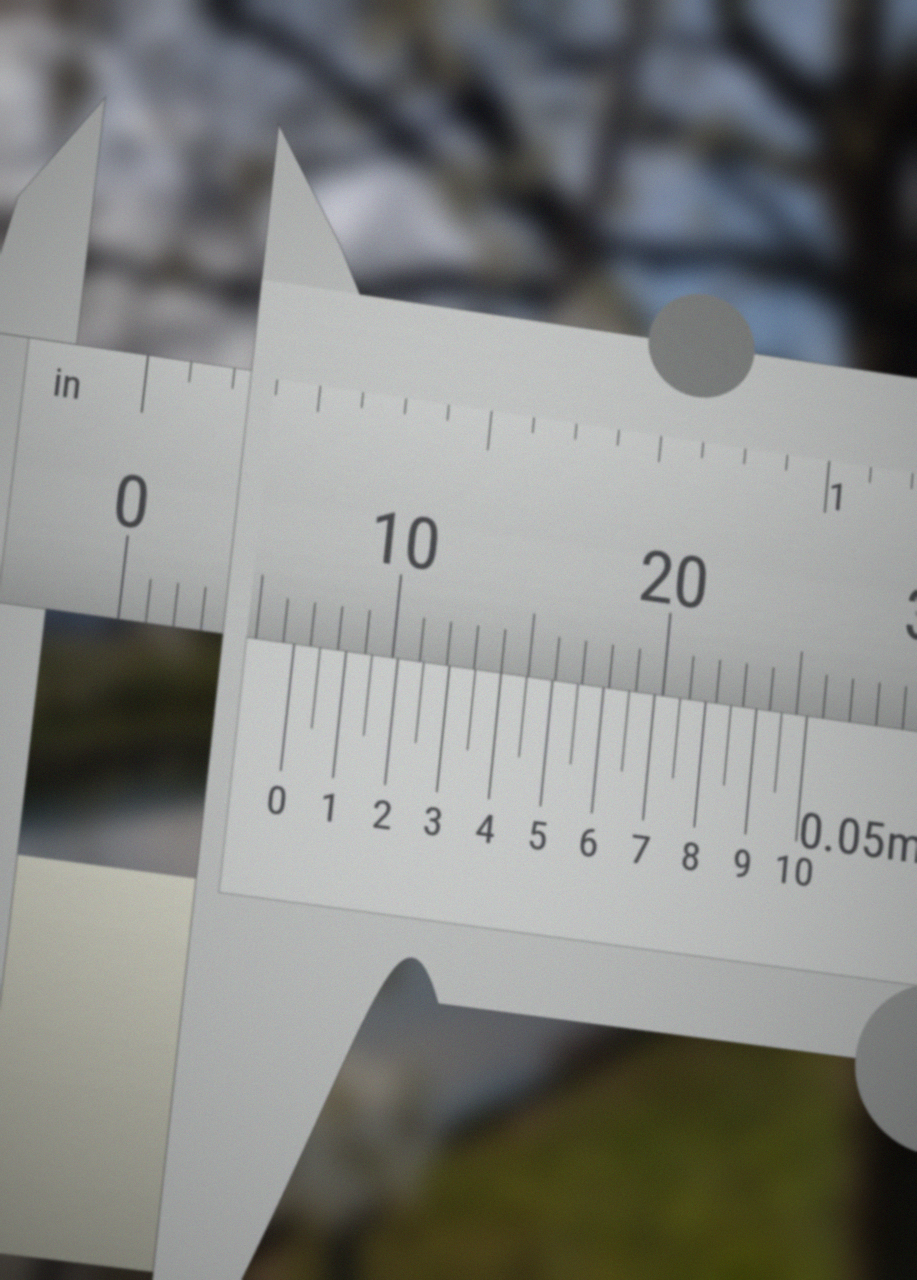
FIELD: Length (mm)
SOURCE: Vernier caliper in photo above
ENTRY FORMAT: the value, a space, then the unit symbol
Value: 6.4 mm
